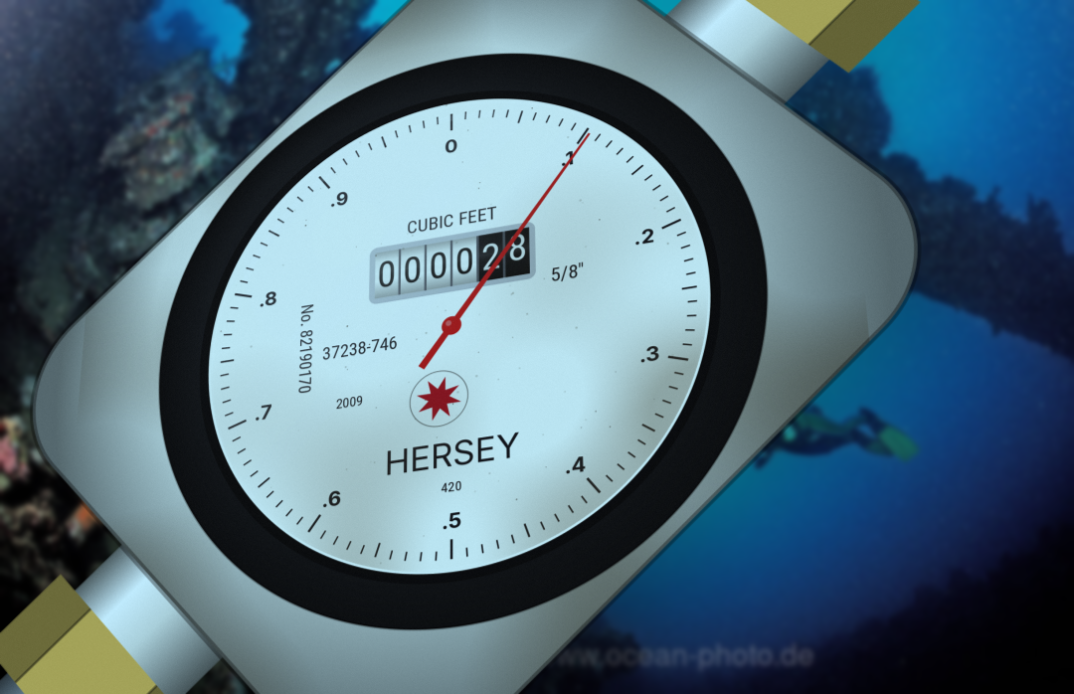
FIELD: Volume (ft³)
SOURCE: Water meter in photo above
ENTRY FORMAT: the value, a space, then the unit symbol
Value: 28.10 ft³
